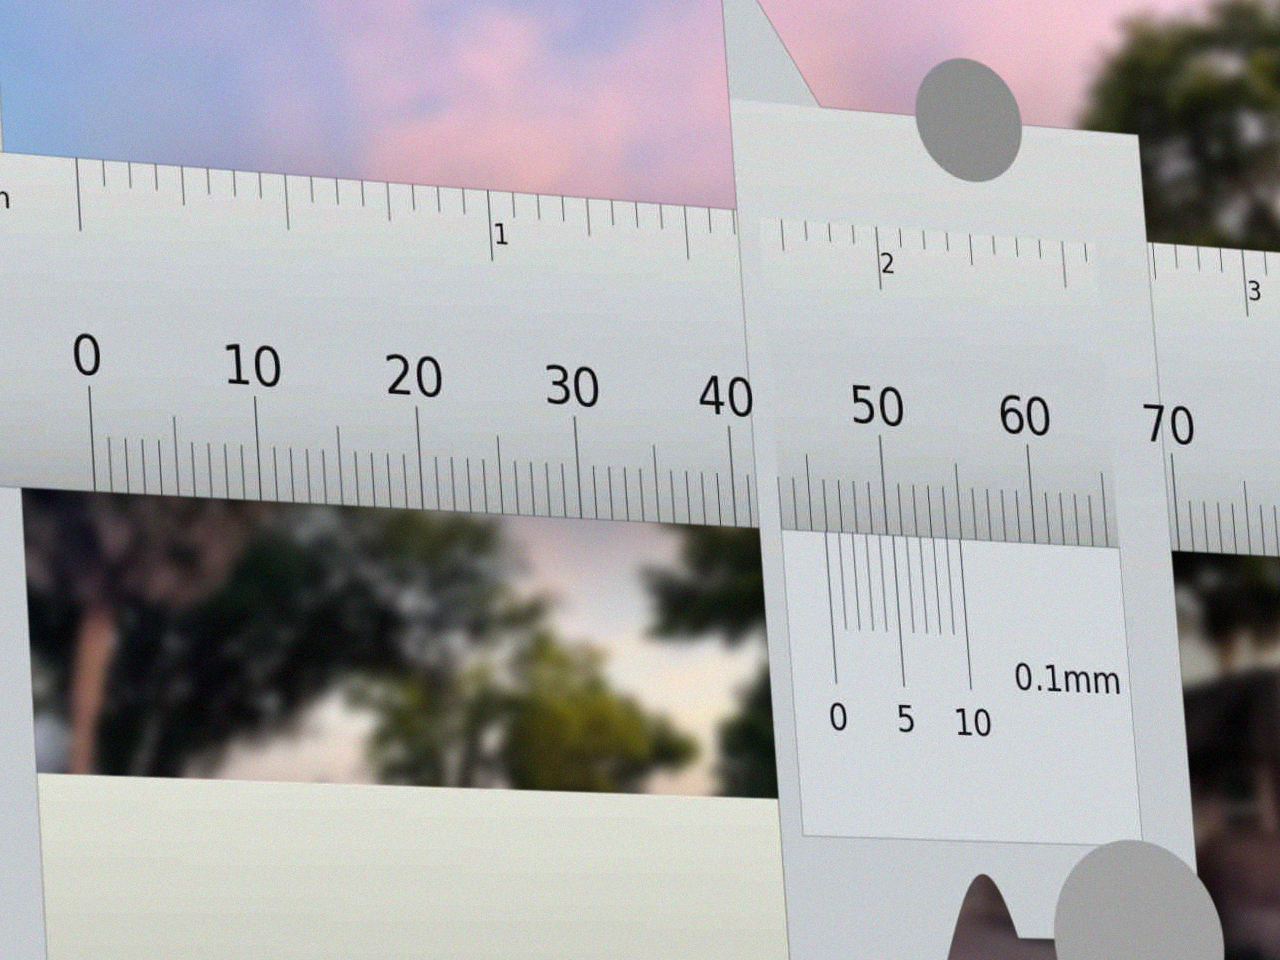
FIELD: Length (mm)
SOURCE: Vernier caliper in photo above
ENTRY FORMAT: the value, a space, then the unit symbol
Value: 45.9 mm
